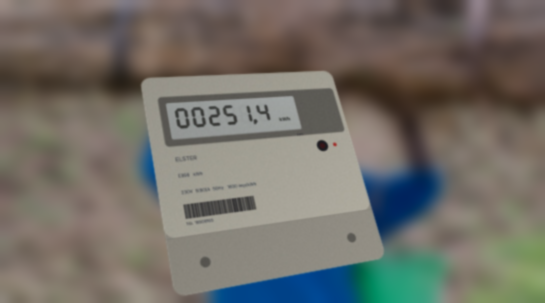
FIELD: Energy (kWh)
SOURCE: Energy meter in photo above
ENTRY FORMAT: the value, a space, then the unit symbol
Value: 251.4 kWh
